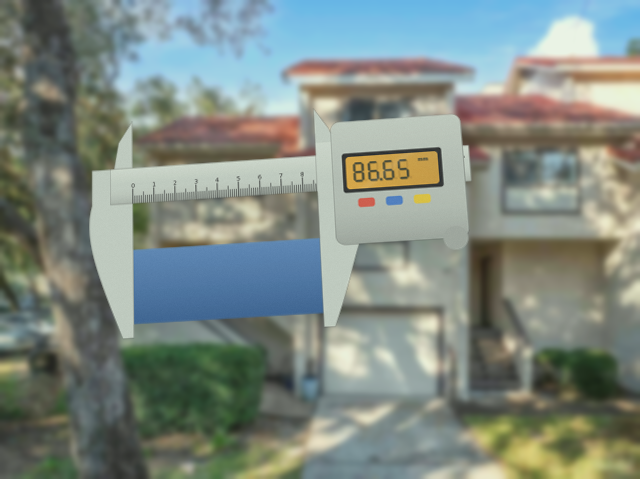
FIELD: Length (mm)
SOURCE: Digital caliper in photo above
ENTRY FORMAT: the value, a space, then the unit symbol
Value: 86.65 mm
